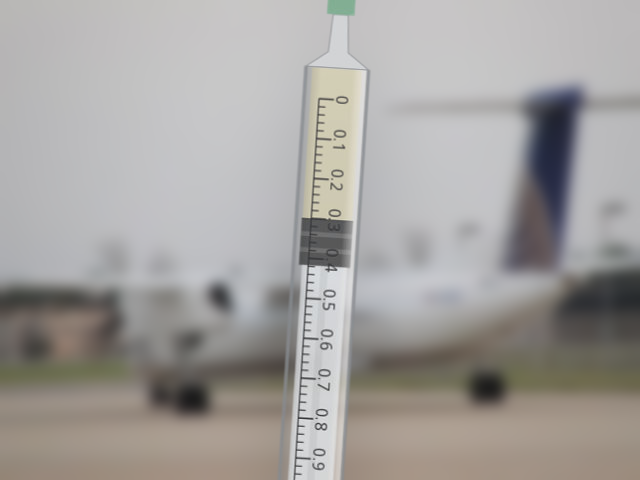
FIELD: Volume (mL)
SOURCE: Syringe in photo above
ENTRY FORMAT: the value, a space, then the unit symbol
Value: 0.3 mL
